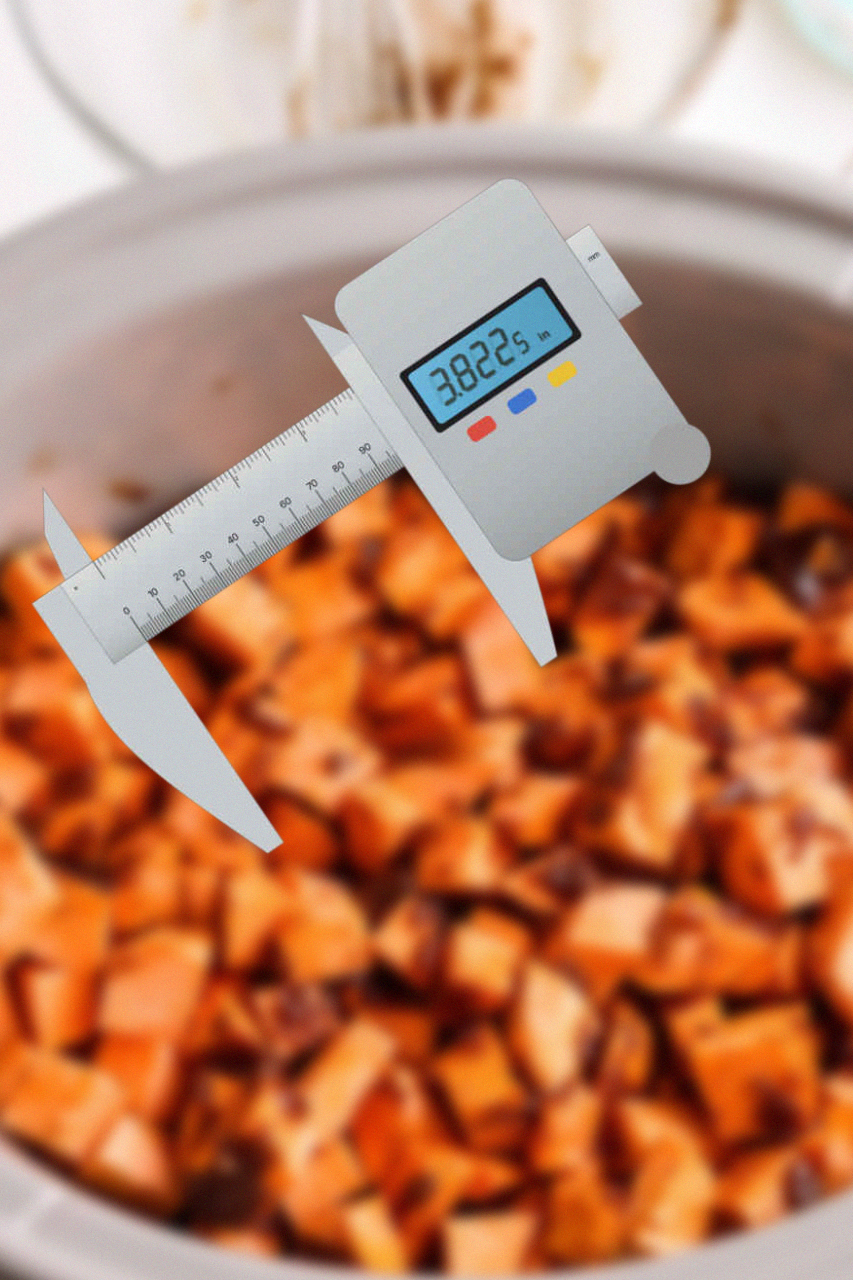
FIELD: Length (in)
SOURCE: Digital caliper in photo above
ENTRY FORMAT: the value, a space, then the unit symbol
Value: 3.8225 in
